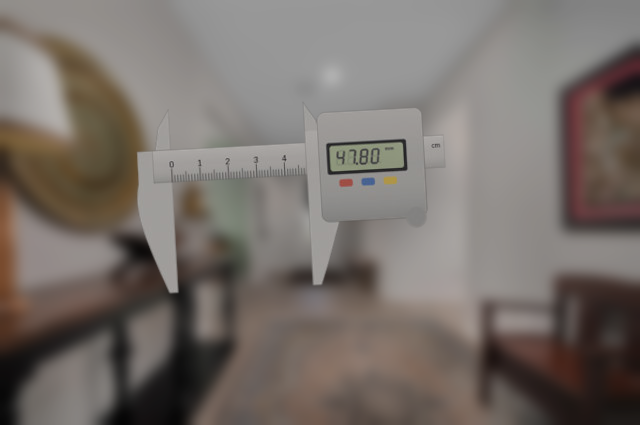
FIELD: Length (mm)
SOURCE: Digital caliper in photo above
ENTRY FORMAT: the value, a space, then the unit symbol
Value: 47.80 mm
